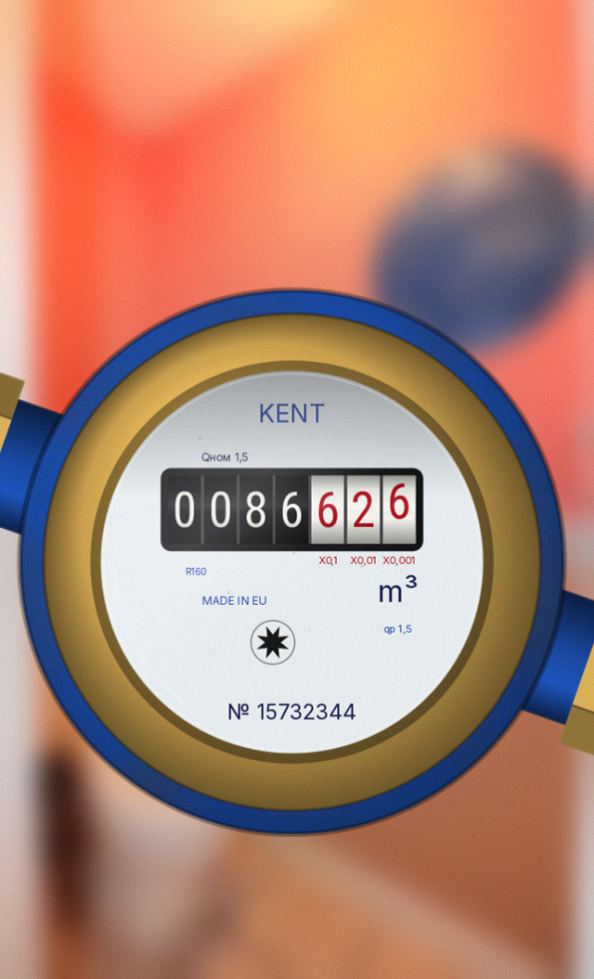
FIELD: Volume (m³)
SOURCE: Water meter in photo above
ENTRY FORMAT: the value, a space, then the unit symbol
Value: 86.626 m³
